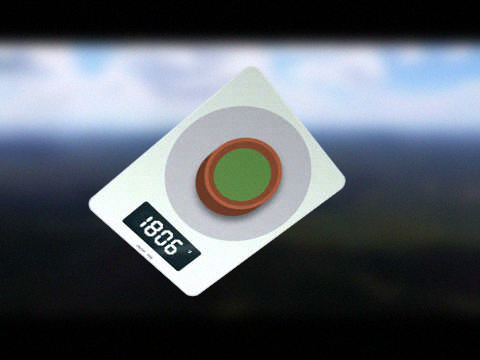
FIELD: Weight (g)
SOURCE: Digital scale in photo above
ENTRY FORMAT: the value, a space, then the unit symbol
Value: 1806 g
